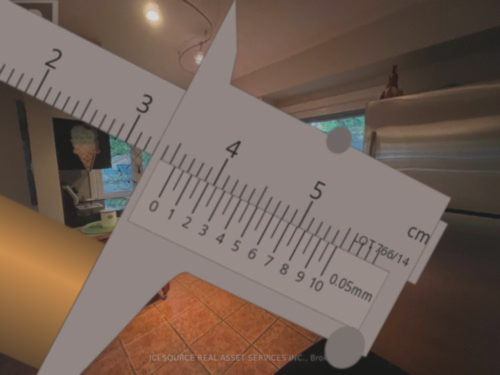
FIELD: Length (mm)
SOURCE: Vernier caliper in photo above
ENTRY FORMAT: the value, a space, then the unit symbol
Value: 35.6 mm
